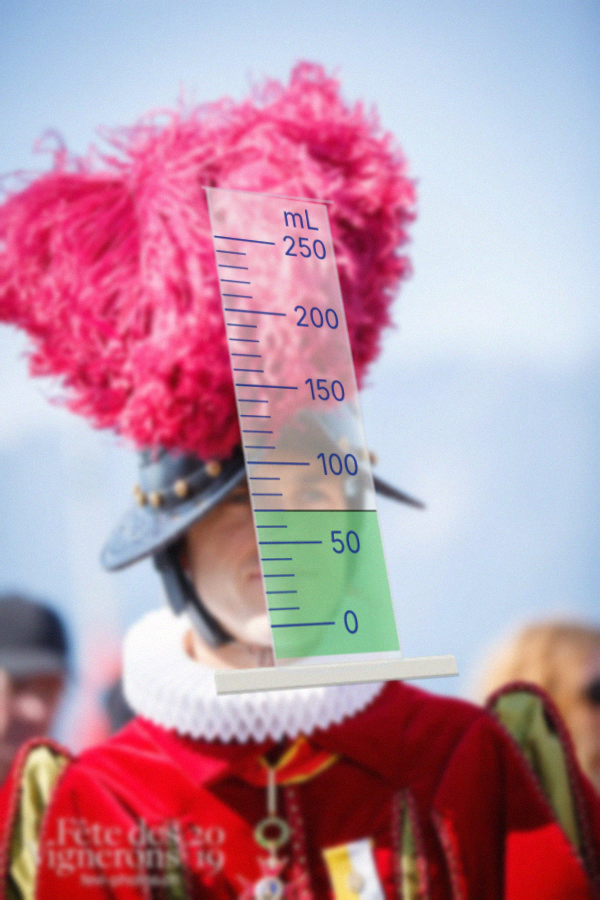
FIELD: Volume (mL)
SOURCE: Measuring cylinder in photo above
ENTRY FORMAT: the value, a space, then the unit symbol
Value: 70 mL
